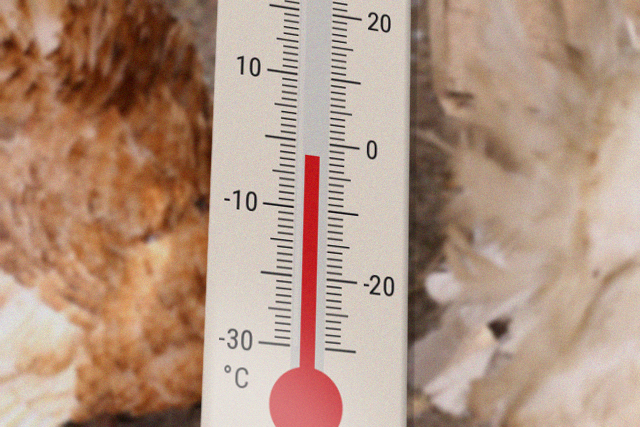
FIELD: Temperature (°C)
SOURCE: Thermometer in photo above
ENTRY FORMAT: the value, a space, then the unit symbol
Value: -2 °C
